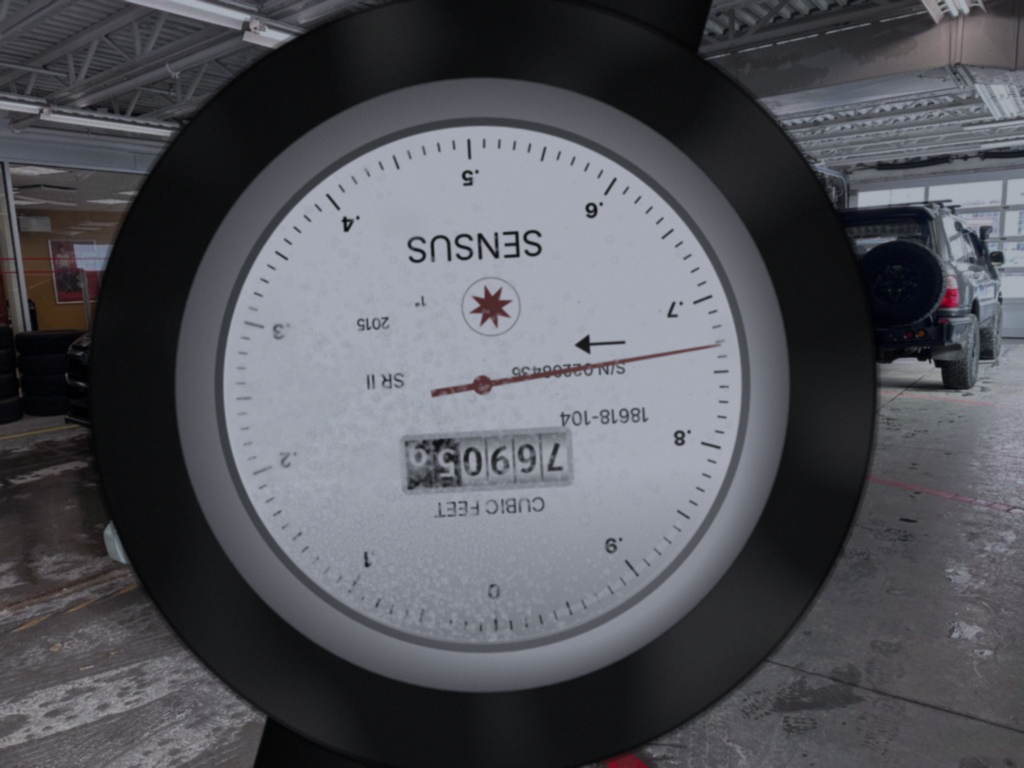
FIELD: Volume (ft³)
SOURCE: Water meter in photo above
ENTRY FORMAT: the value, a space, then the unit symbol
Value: 769058.73 ft³
